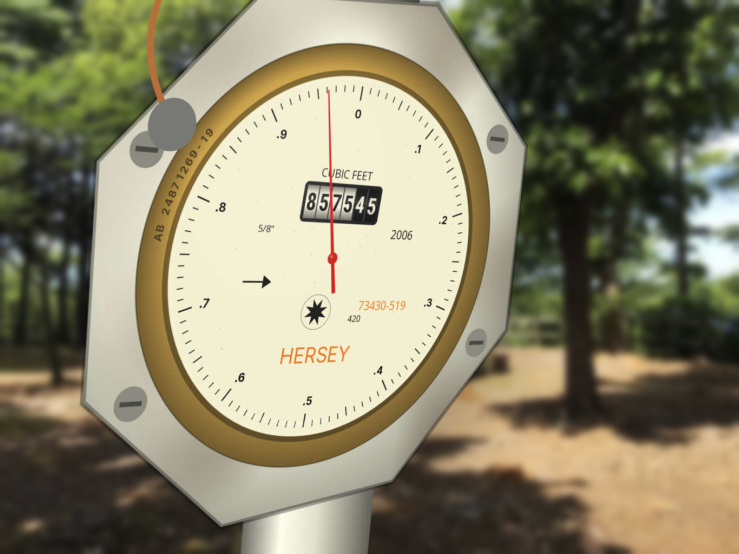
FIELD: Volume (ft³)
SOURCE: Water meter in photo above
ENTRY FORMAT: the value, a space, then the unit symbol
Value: 857544.96 ft³
